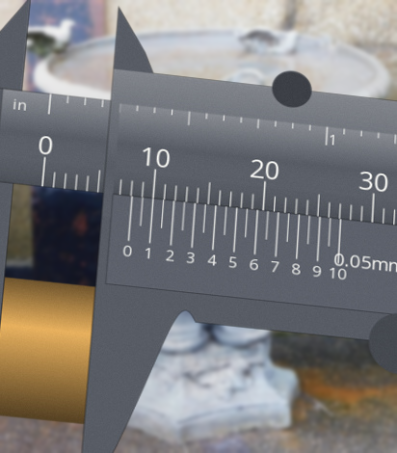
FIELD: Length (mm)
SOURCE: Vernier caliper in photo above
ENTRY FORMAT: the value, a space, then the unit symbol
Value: 8.1 mm
